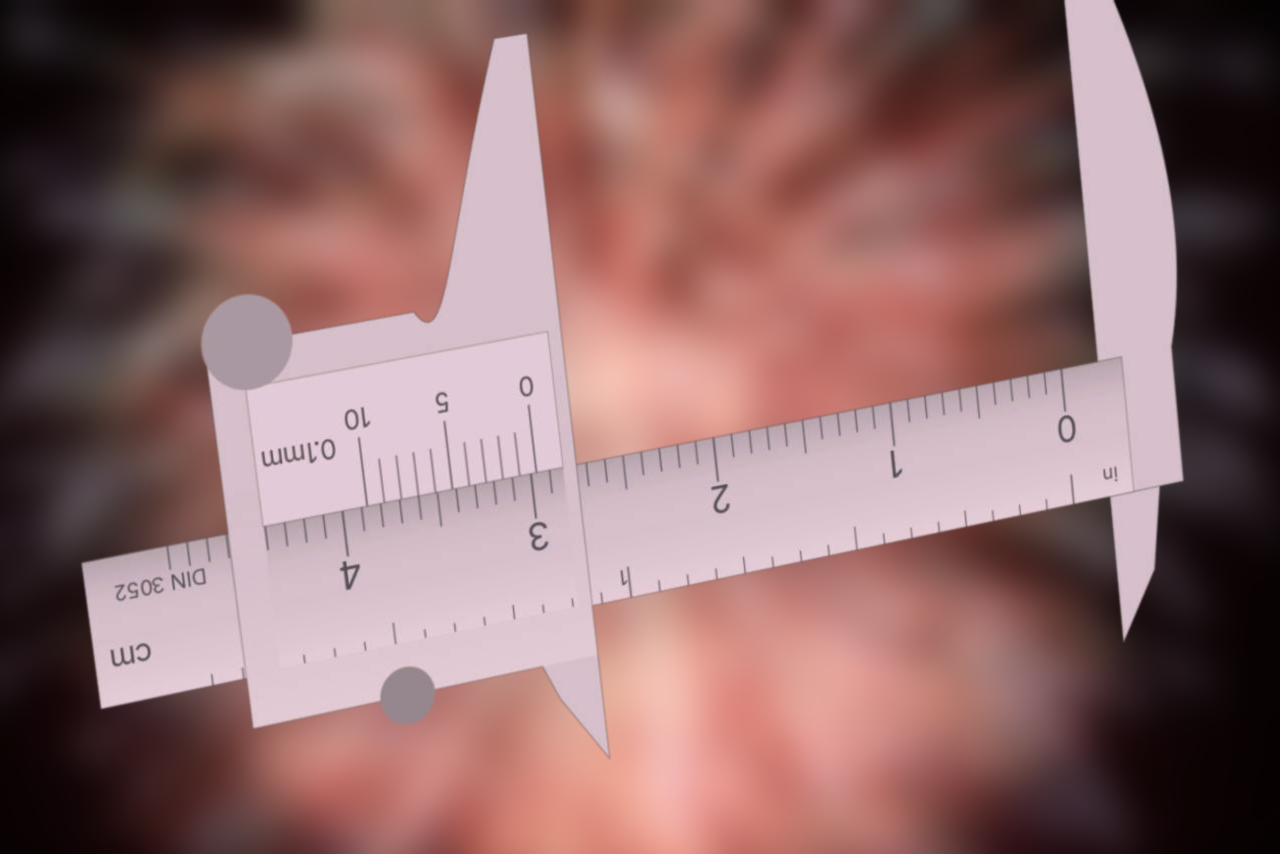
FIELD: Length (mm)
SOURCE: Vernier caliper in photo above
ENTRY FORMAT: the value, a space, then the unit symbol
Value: 29.7 mm
